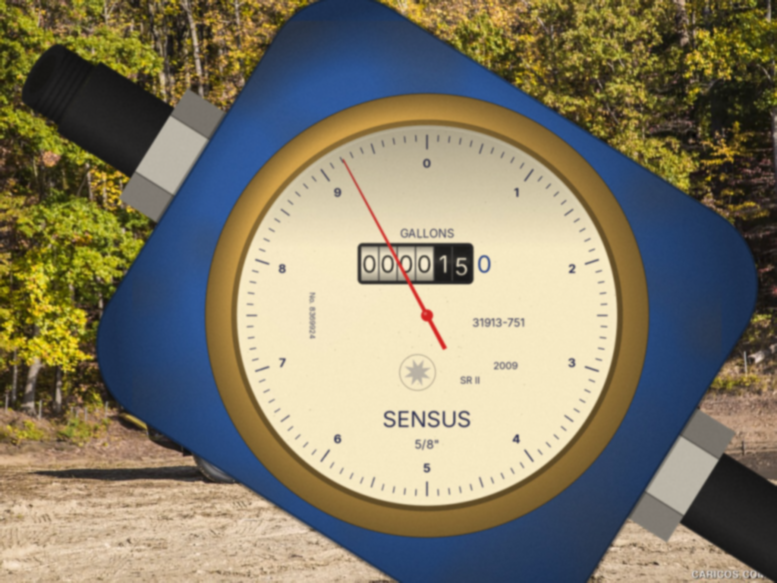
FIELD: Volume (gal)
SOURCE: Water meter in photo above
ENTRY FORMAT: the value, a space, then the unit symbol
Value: 149.2 gal
